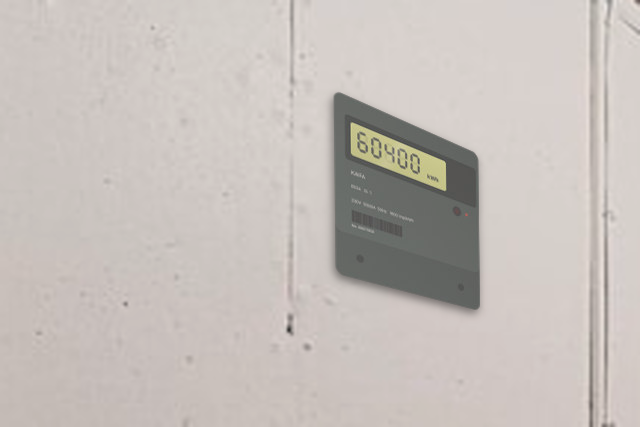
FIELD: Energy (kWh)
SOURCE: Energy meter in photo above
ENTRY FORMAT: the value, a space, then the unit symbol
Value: 60400 kWh
